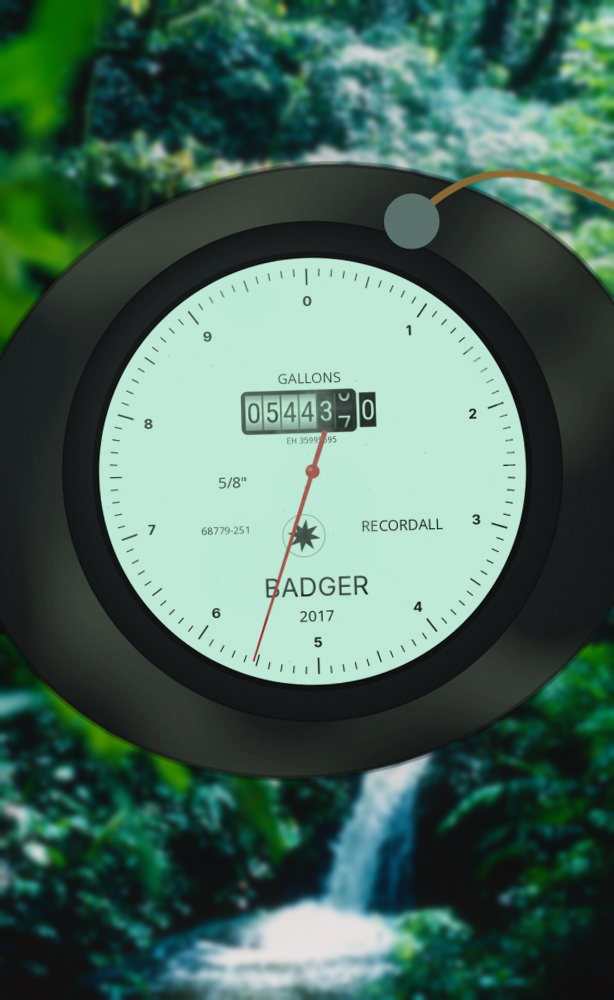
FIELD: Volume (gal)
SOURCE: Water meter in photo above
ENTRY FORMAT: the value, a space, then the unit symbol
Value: 544365.5 gal
